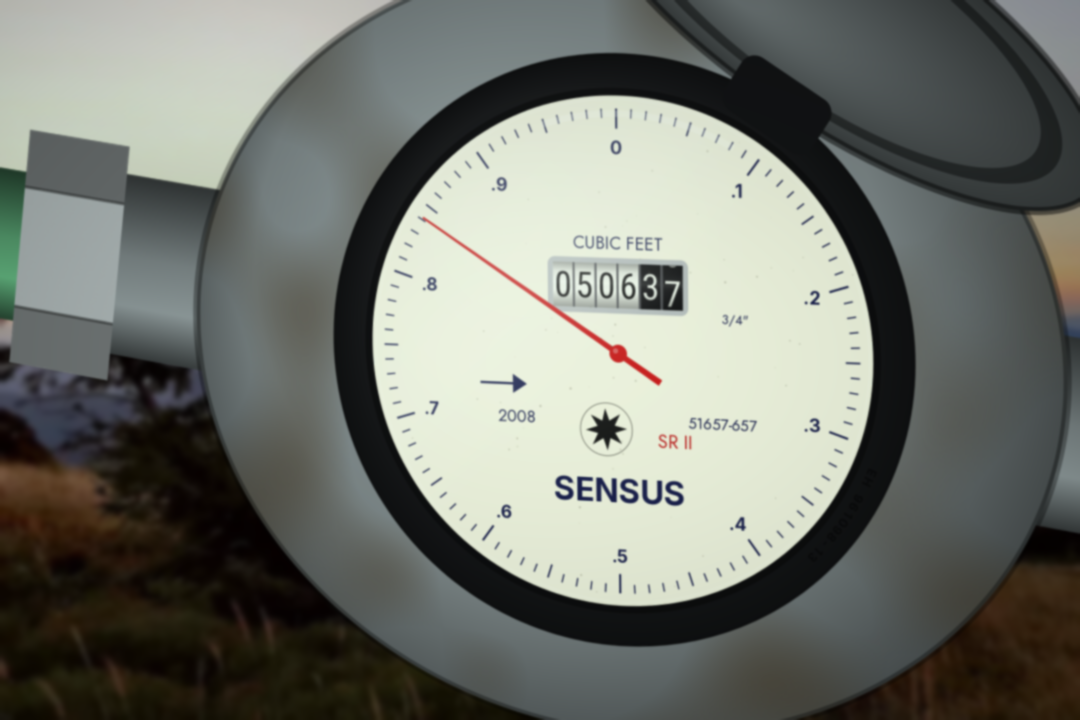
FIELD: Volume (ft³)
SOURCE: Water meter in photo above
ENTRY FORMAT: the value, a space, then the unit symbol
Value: 50636.84 ft³
